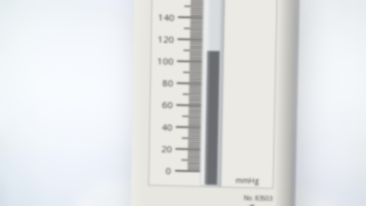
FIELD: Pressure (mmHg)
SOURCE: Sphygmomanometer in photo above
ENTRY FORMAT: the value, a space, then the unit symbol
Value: 110 mmHg
